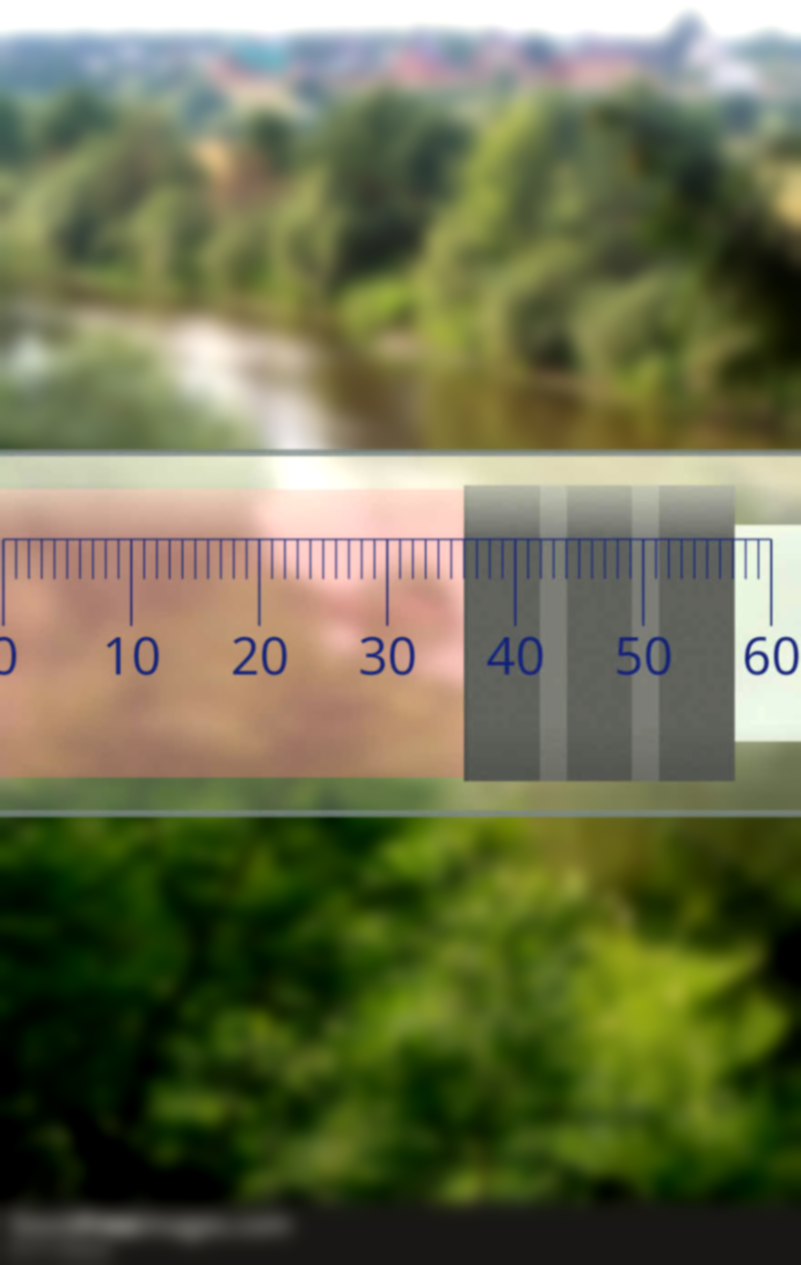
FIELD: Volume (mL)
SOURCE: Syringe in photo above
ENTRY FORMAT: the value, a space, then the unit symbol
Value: 36 mL
